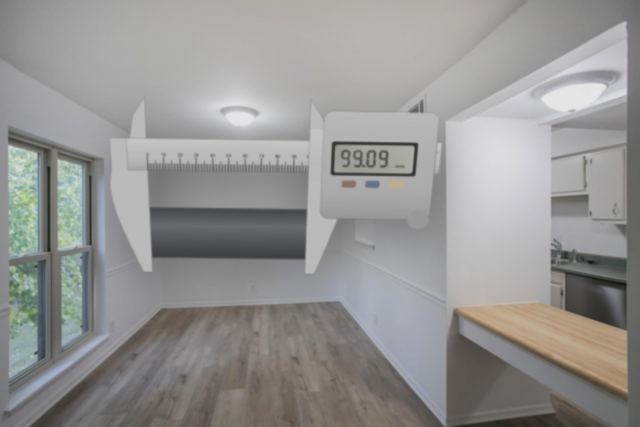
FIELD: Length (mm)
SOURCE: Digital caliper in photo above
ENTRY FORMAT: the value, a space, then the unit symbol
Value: 99.09 mm
